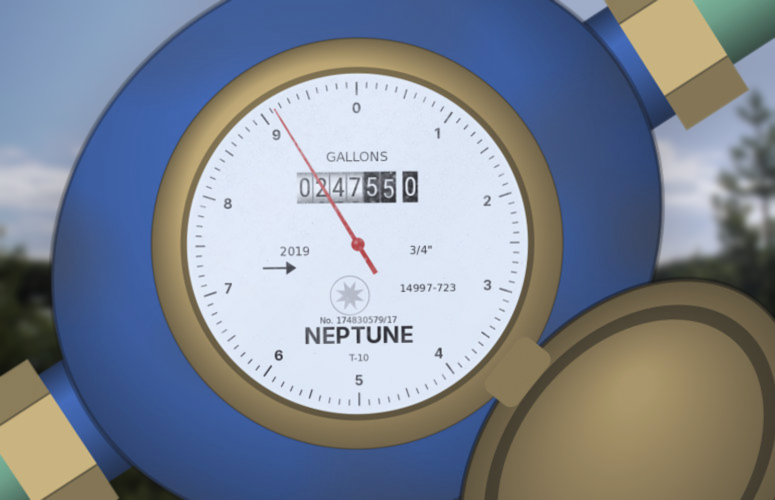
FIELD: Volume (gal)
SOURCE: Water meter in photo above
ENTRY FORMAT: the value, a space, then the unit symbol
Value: 247549.1 gal
